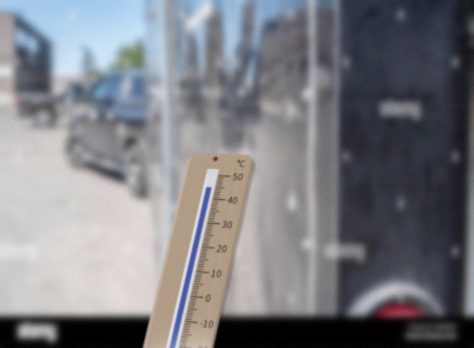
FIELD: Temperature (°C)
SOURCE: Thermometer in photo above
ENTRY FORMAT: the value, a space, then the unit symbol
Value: 45 °C
